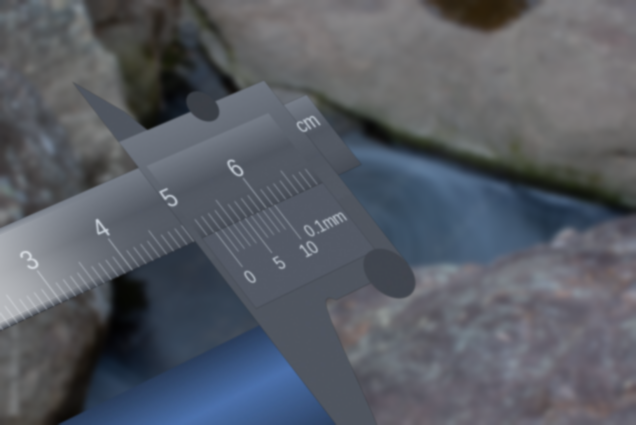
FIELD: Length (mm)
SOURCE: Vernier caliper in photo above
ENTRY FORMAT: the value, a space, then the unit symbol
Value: 52.2 mm
